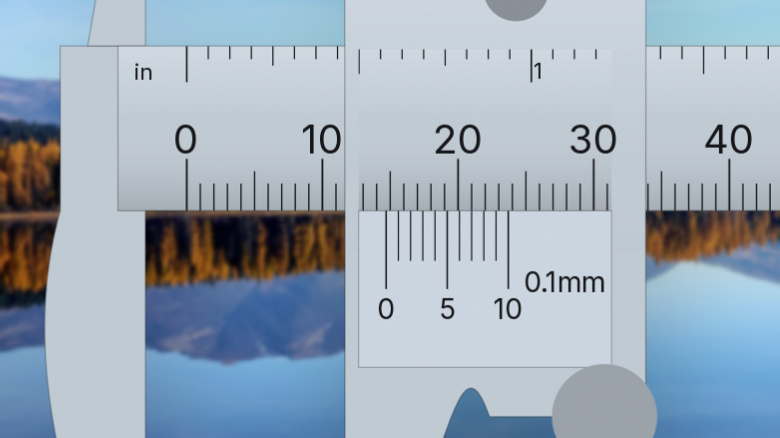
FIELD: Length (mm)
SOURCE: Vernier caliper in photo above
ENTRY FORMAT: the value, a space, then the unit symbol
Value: 14.7 mm
